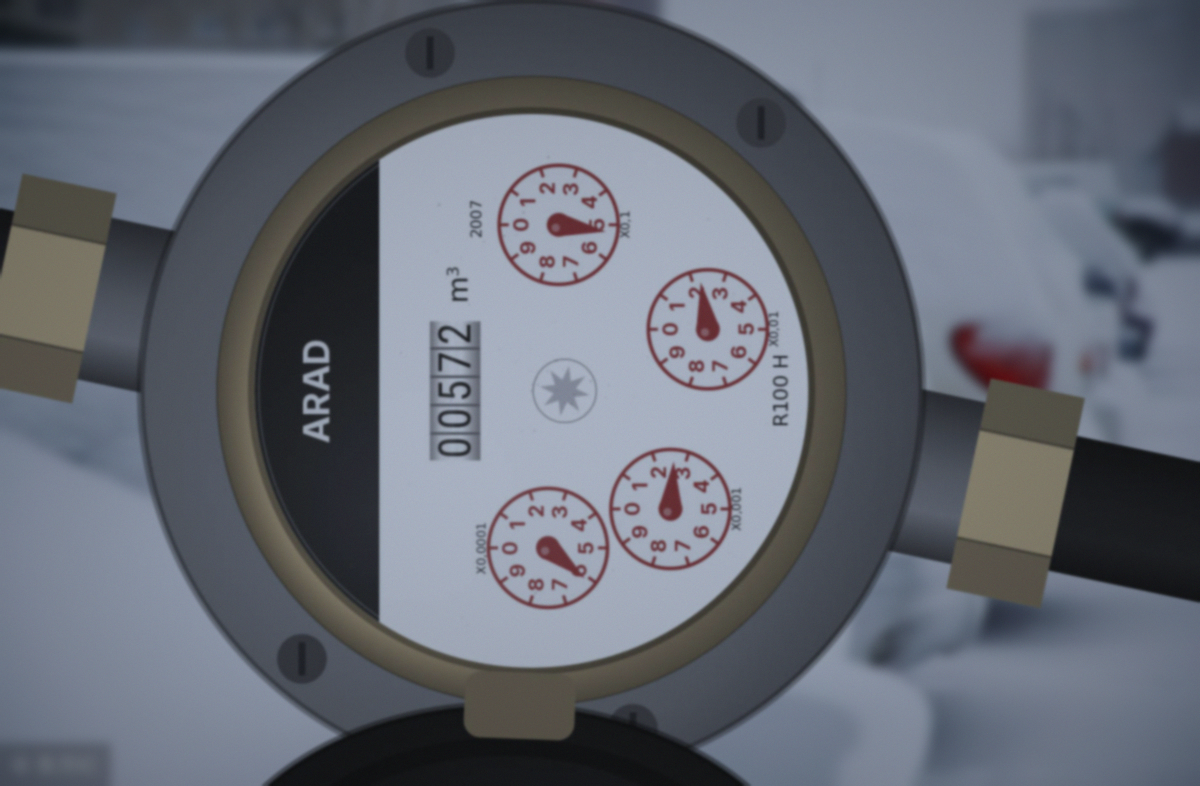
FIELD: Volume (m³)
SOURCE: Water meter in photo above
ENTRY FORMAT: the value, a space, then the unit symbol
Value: 572.5226 m³
